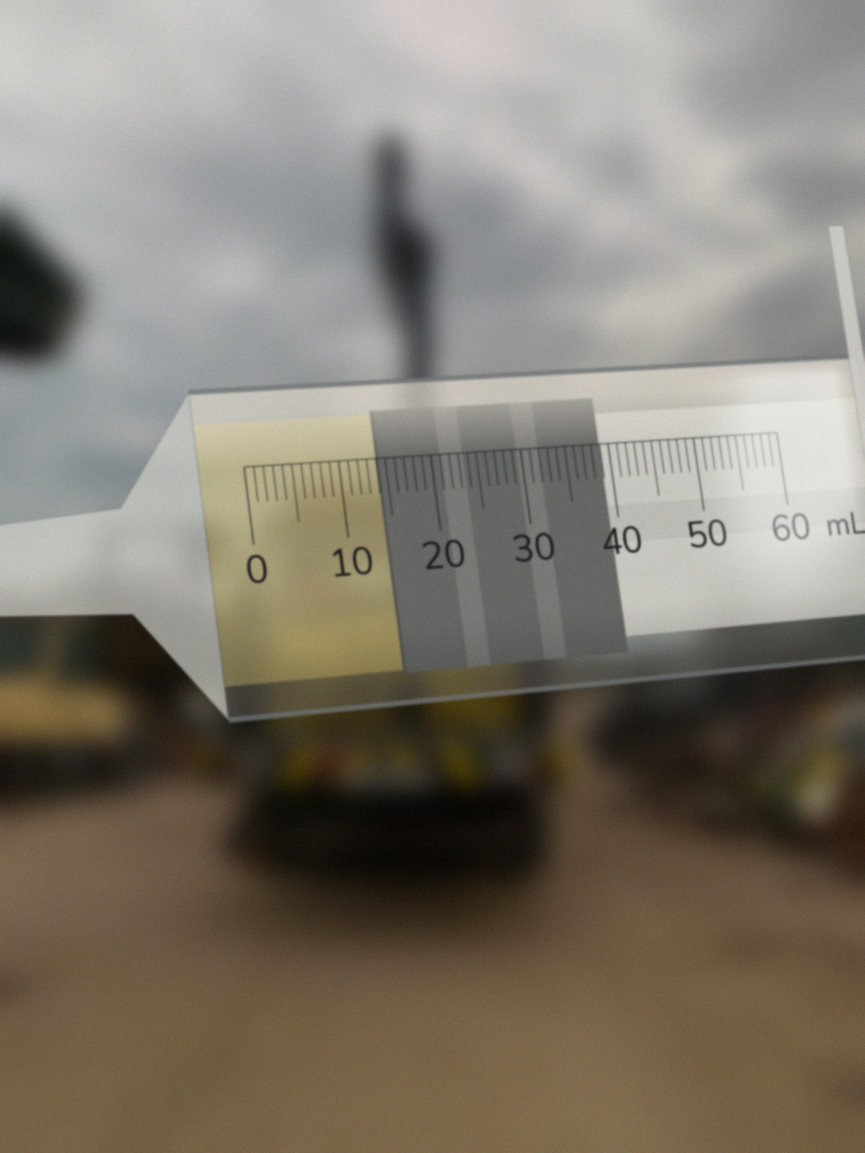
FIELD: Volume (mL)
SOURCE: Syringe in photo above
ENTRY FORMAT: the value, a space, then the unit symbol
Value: 14 mL
